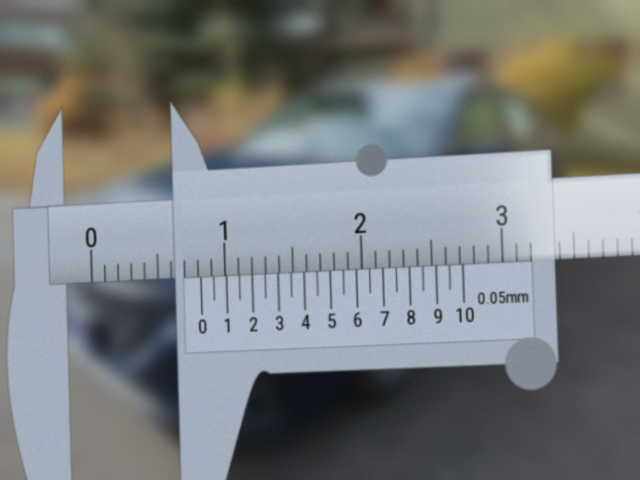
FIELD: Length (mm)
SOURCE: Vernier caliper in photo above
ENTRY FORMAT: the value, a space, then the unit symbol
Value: 8.2 mm
